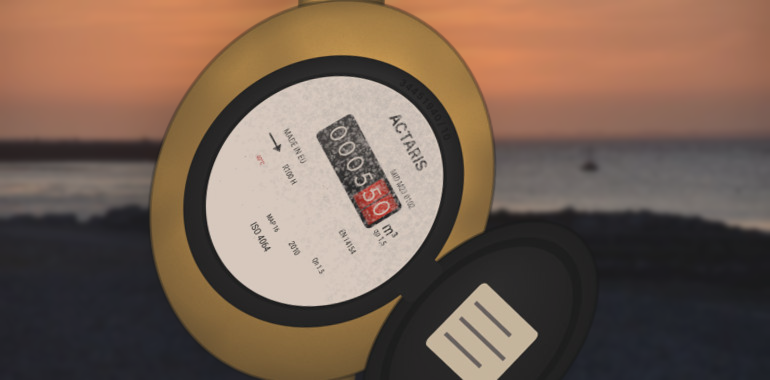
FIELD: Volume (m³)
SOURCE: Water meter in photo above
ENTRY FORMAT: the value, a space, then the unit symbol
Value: 5.50 m³
